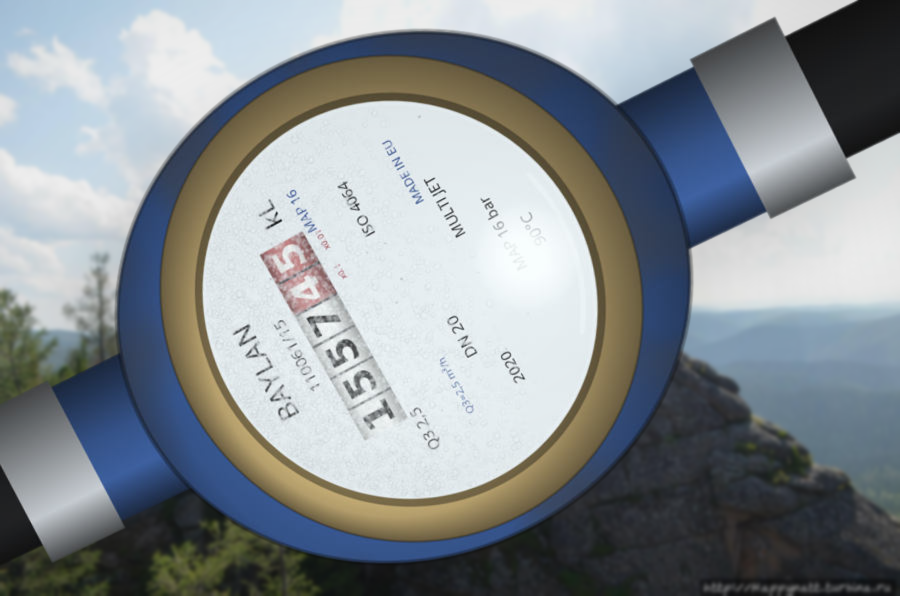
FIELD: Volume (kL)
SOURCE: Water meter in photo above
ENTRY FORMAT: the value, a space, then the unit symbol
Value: 1557.45 kL
